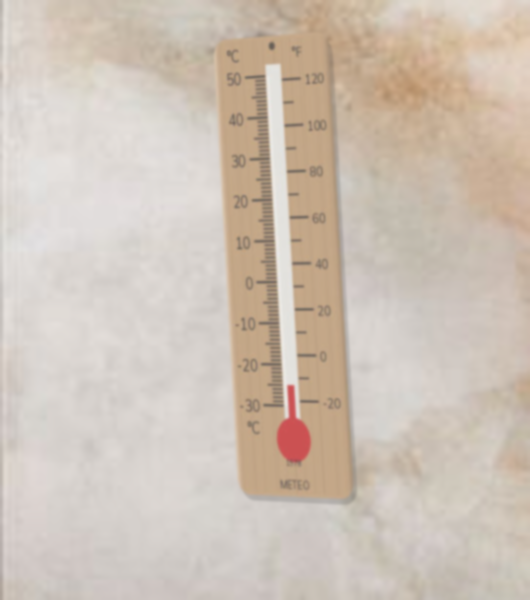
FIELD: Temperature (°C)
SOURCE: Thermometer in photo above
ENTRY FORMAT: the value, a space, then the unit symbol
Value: -25 °C
